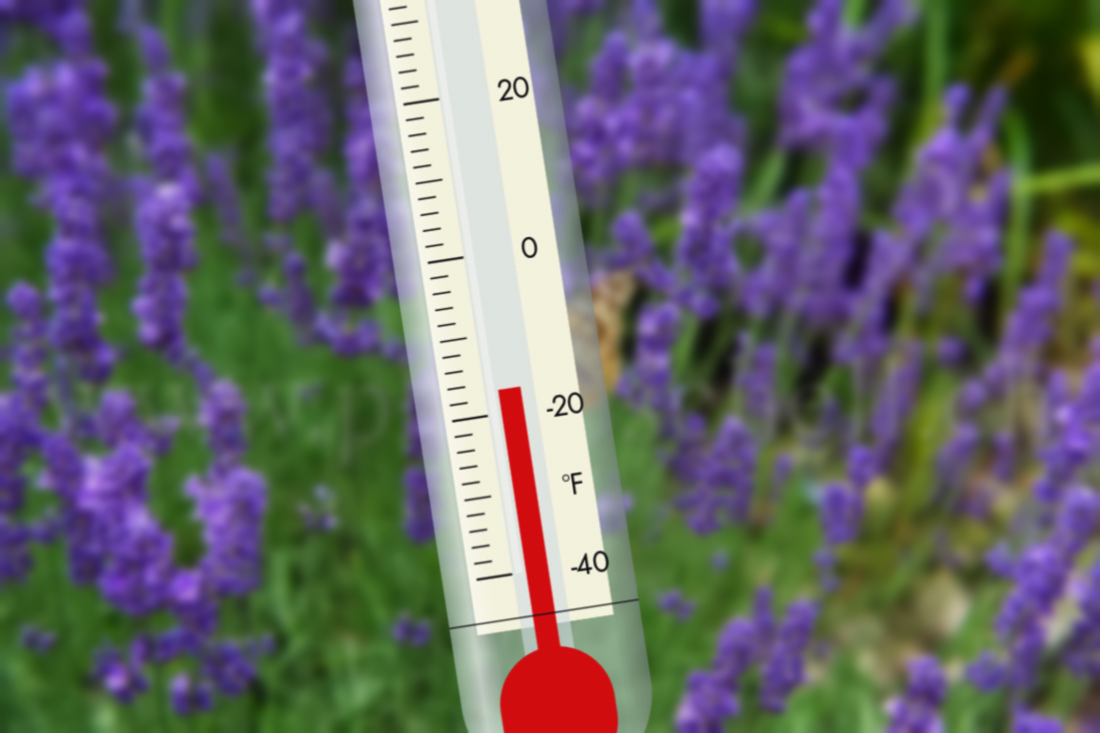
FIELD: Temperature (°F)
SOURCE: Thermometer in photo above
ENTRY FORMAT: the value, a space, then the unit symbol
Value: -17 °F
